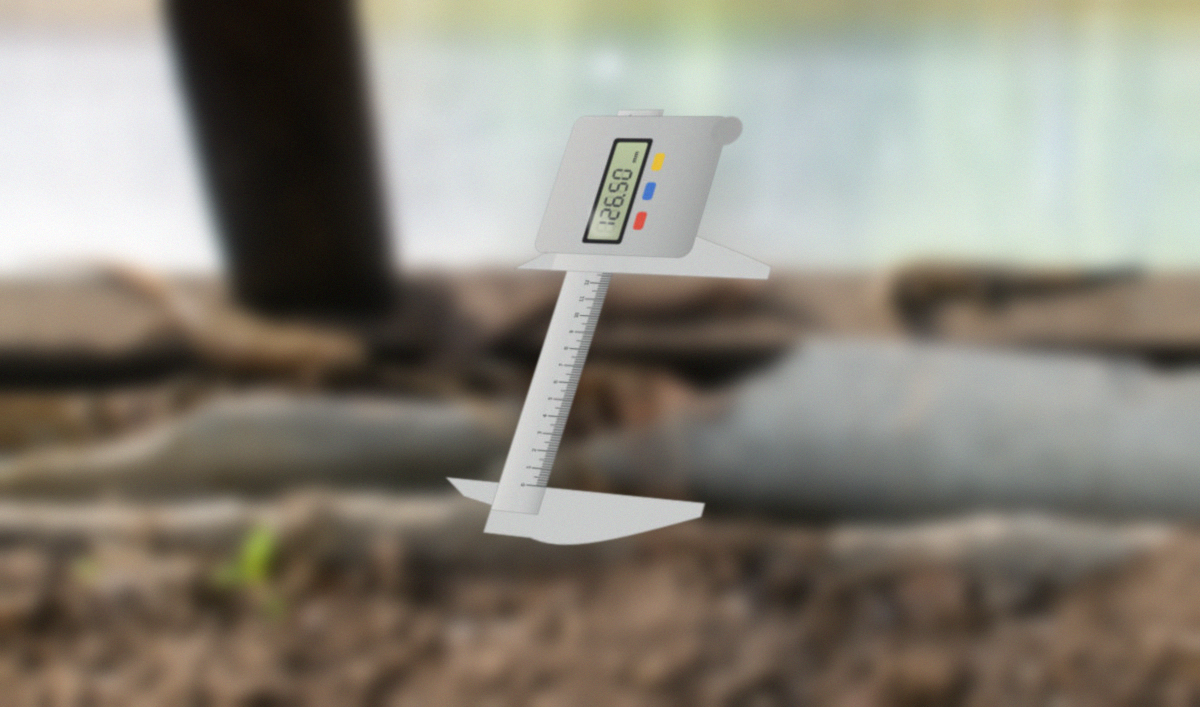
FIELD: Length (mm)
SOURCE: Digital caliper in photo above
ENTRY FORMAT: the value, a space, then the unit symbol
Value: 126.50 mm
